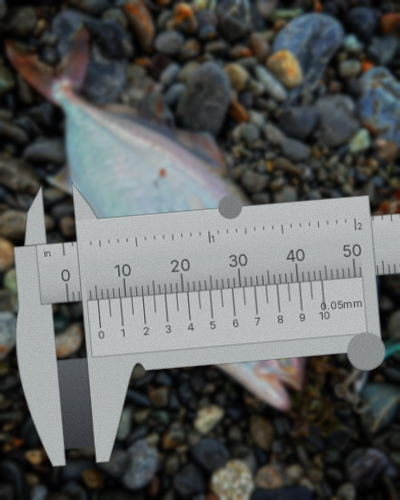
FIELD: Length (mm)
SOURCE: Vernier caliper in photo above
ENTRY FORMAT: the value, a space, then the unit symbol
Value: 5.2 mm
